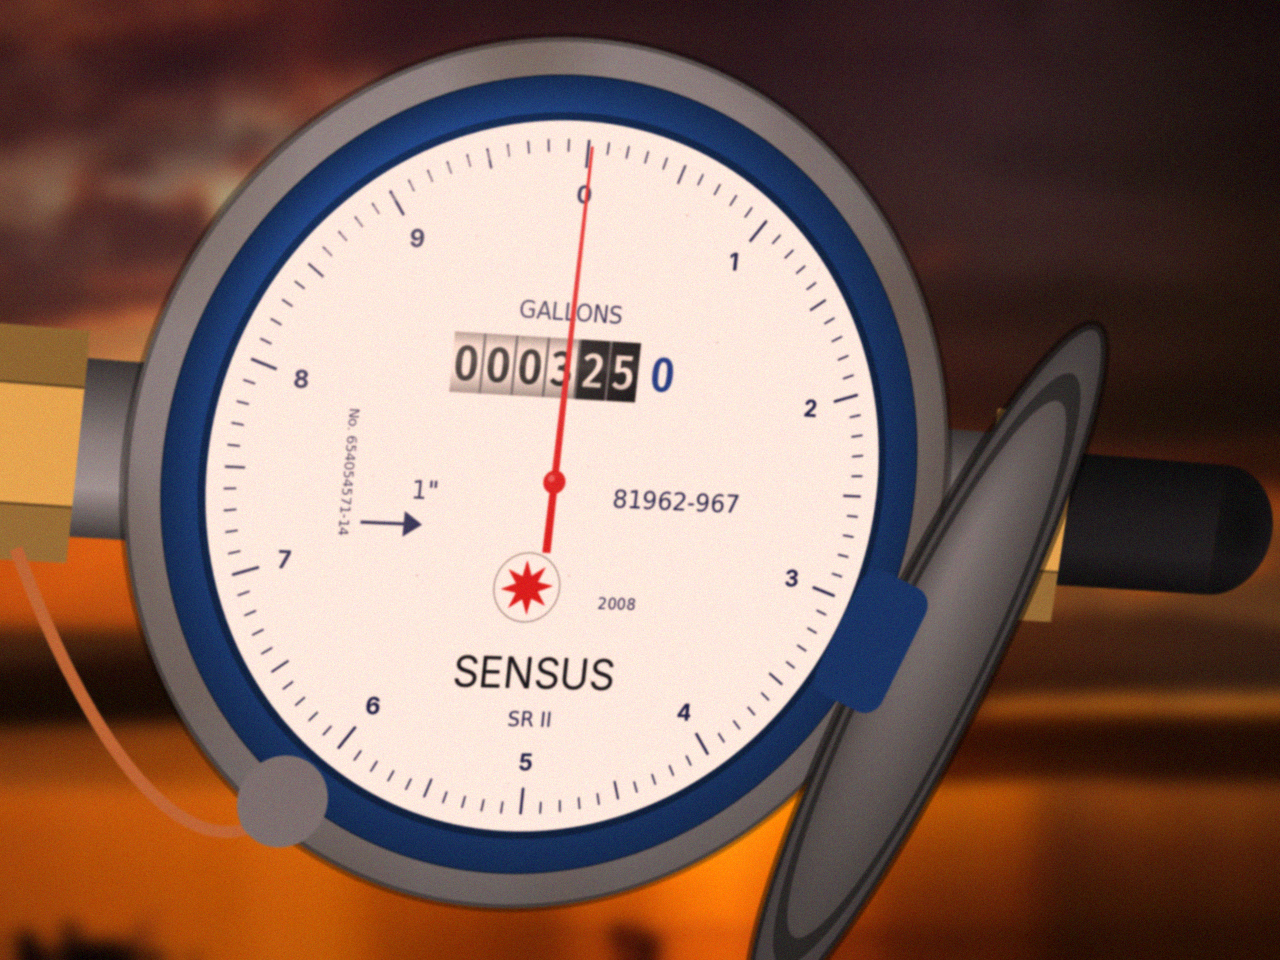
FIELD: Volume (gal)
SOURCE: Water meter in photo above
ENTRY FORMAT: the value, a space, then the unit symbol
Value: 3250.0 gal
